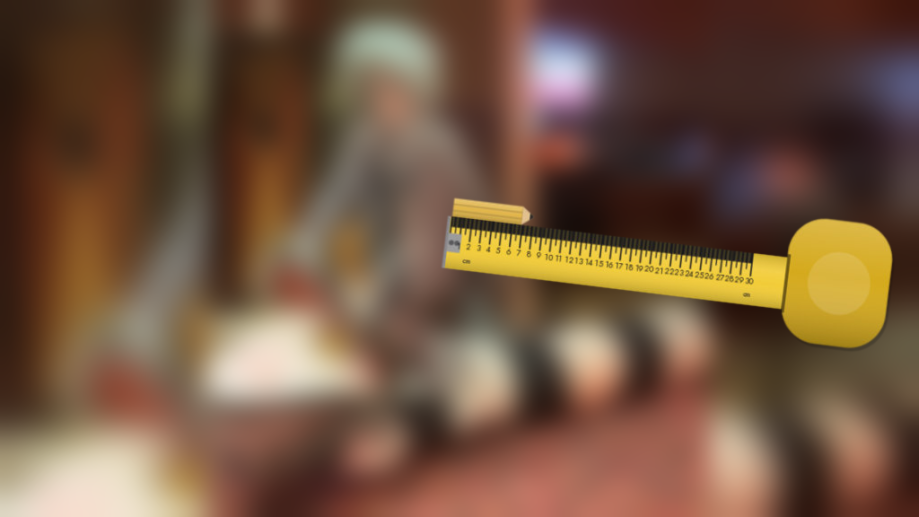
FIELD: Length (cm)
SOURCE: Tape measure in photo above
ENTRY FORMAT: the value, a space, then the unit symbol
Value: 8 cm
